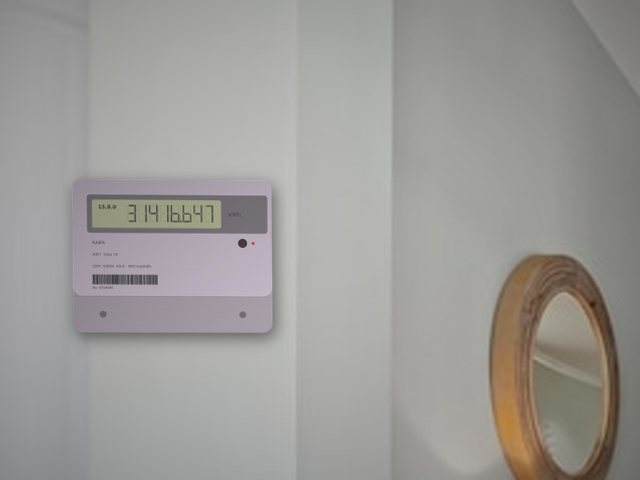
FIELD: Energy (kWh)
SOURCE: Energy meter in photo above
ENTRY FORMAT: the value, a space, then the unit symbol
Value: 31416.647 kWh
